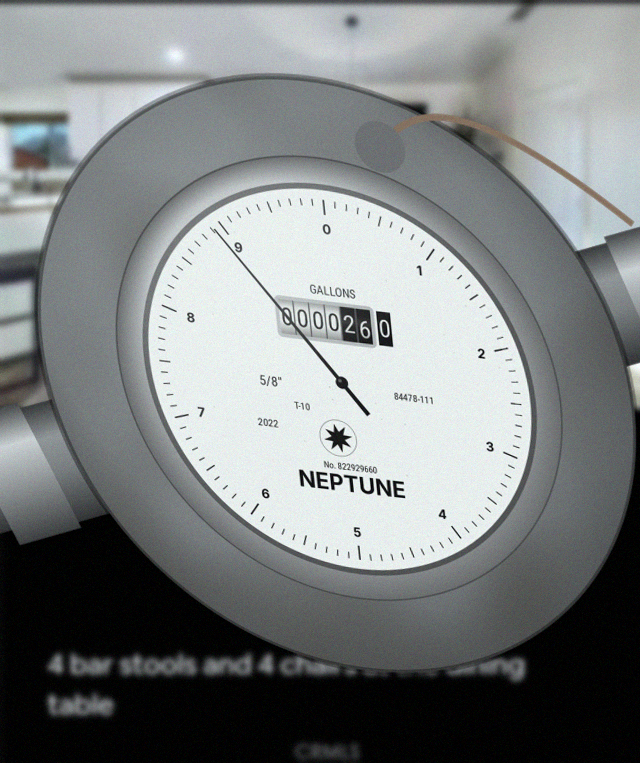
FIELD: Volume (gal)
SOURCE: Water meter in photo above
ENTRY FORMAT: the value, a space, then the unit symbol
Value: 258.9 gal
